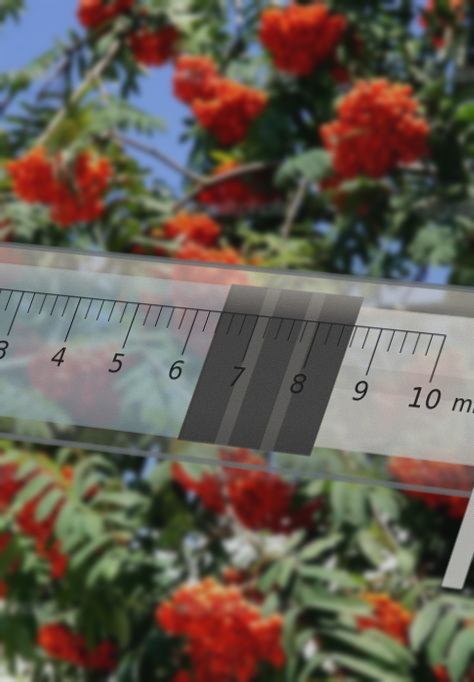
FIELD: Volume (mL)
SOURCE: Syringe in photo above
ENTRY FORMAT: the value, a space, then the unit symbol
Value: 6.4 mL
